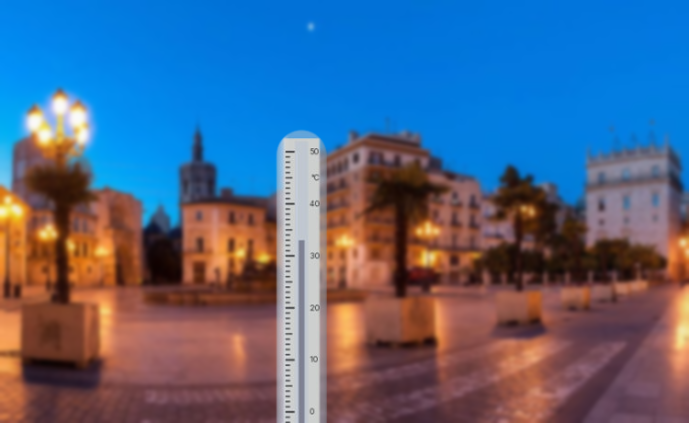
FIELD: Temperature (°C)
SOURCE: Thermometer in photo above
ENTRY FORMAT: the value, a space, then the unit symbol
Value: 33 °C
